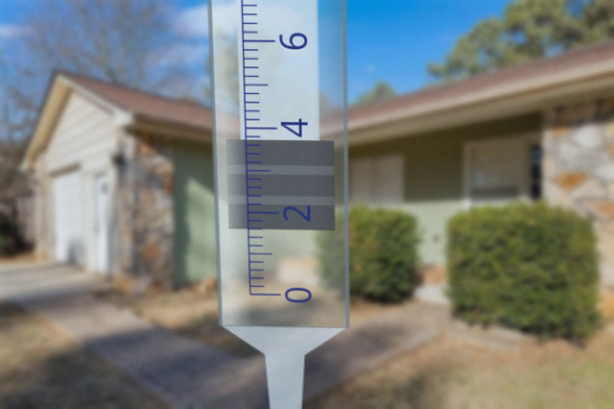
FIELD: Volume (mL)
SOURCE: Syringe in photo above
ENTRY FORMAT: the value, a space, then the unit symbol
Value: 1.6 mL
